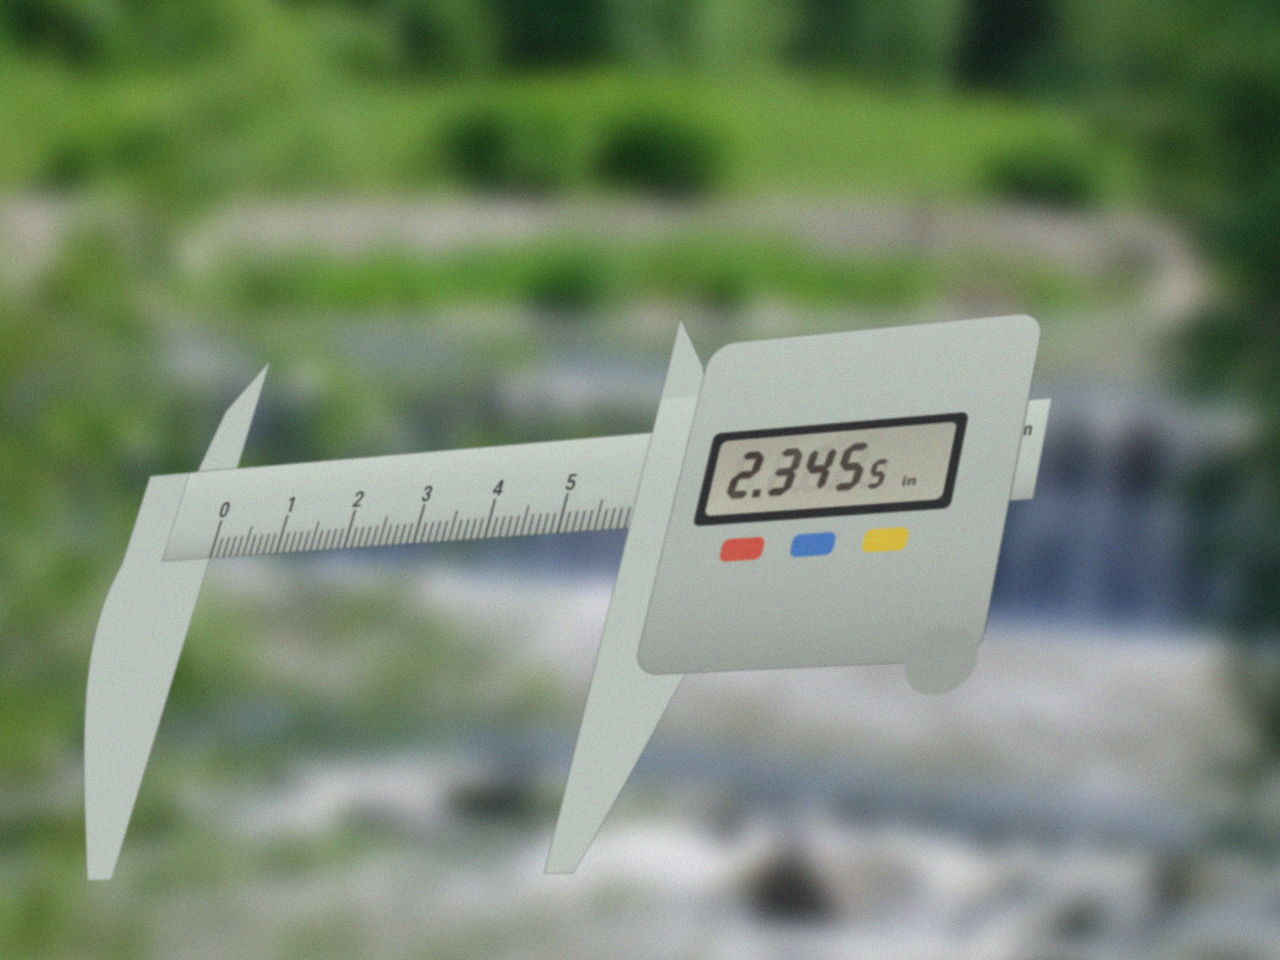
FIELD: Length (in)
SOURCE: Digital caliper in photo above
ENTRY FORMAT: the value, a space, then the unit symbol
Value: 2.3455 in
